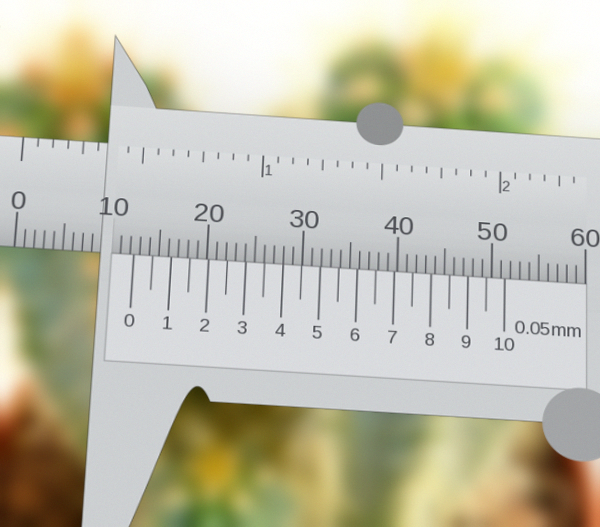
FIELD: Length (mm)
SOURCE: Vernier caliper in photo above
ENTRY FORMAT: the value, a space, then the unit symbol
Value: 12.4 mm
